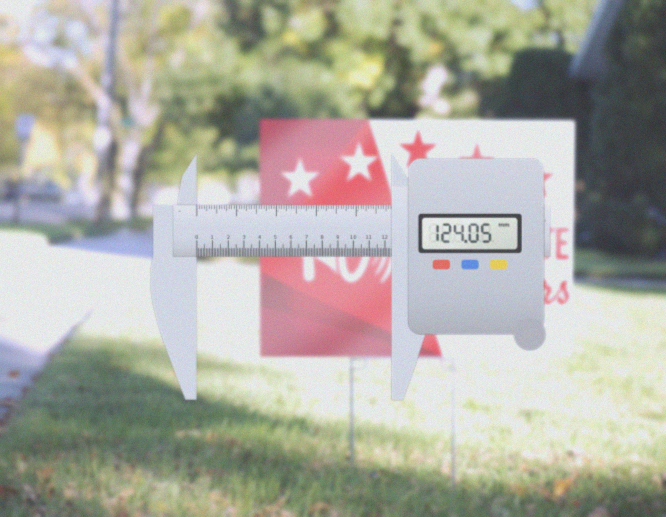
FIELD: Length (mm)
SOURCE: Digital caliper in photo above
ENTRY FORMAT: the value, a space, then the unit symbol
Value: 124.05 mm
